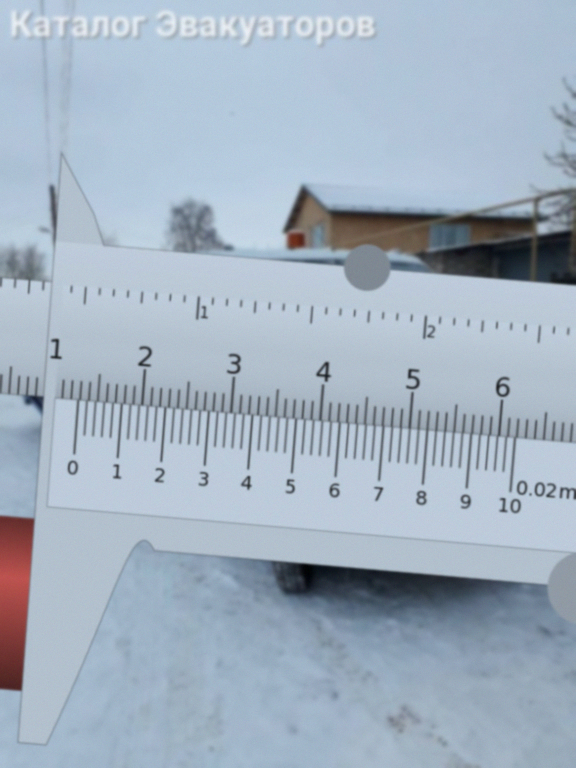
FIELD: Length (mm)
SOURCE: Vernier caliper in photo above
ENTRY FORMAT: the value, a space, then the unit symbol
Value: 12.8 mm
